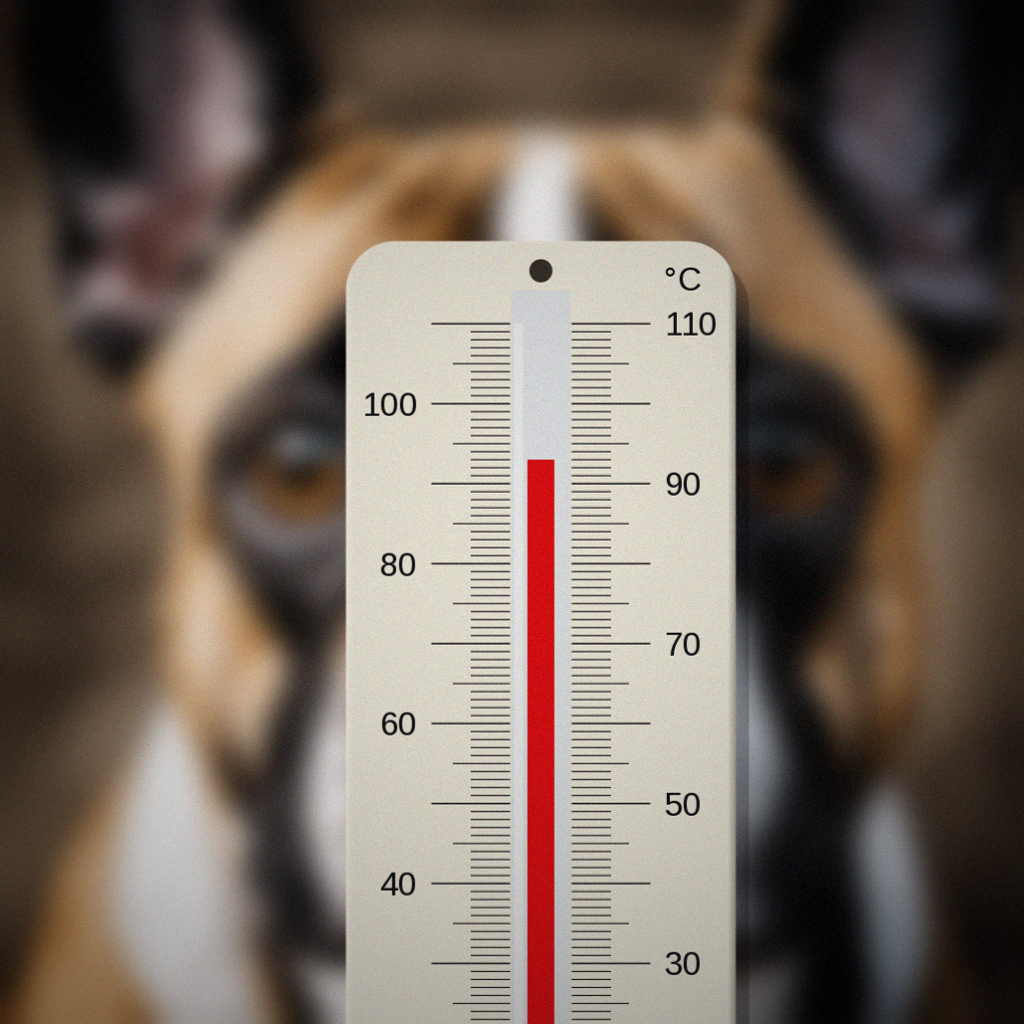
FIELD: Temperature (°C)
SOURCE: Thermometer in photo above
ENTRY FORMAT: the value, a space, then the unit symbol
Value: 93 °C
